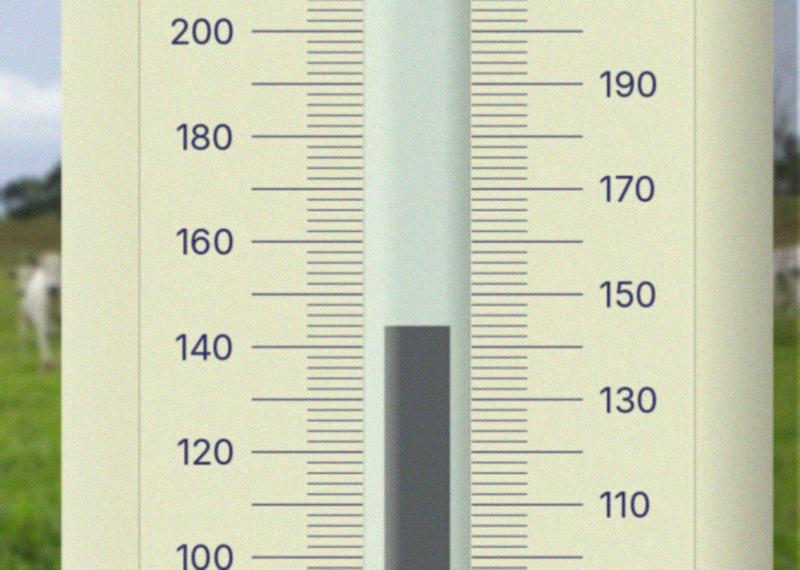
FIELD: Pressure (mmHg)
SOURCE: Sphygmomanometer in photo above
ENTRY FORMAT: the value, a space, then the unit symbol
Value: 144 mmHg
